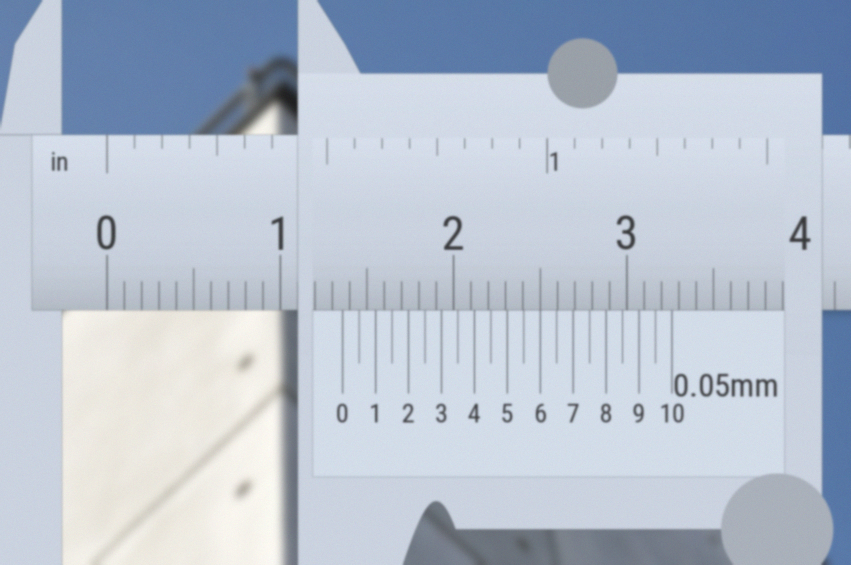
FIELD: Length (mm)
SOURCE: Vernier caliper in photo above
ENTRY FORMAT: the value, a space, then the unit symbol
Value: 13.6 mm
